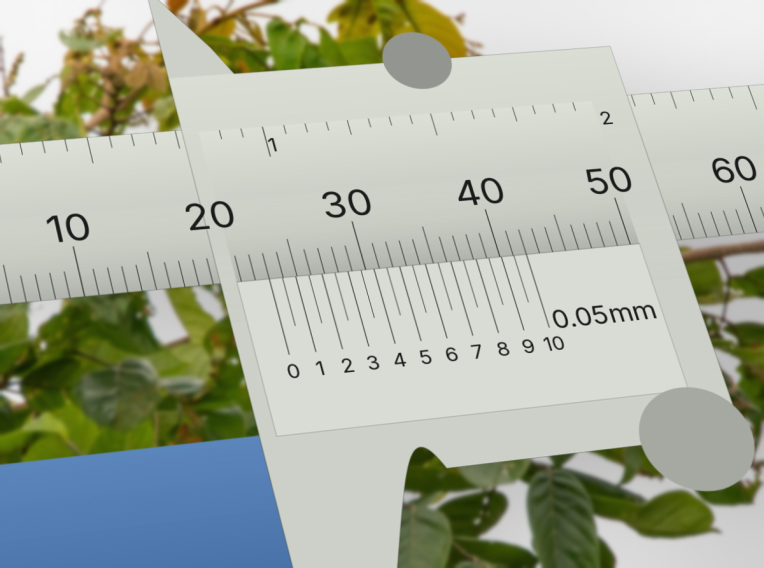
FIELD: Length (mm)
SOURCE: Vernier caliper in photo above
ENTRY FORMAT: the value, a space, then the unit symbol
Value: 23.0 mm
